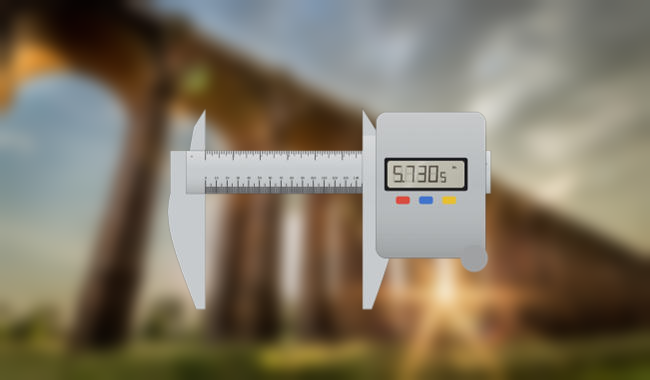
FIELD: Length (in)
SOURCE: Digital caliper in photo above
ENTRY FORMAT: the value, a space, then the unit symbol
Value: 5.7305 in
